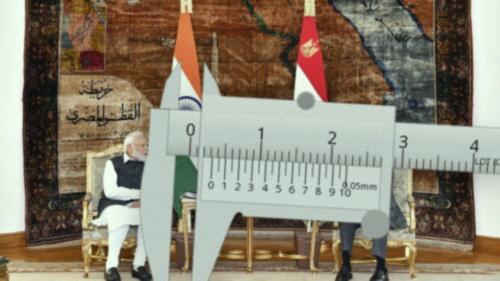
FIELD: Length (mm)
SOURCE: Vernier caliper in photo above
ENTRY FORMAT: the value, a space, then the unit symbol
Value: 3.2 mm
